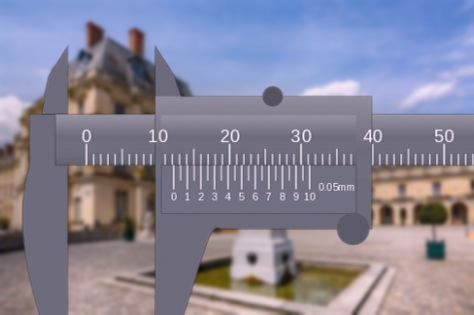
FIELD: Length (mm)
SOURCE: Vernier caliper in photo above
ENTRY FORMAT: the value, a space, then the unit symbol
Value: 12.2 mm
